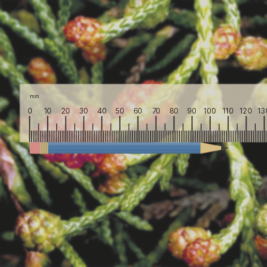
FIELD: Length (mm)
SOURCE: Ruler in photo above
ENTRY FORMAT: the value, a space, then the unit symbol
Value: 110 mm
